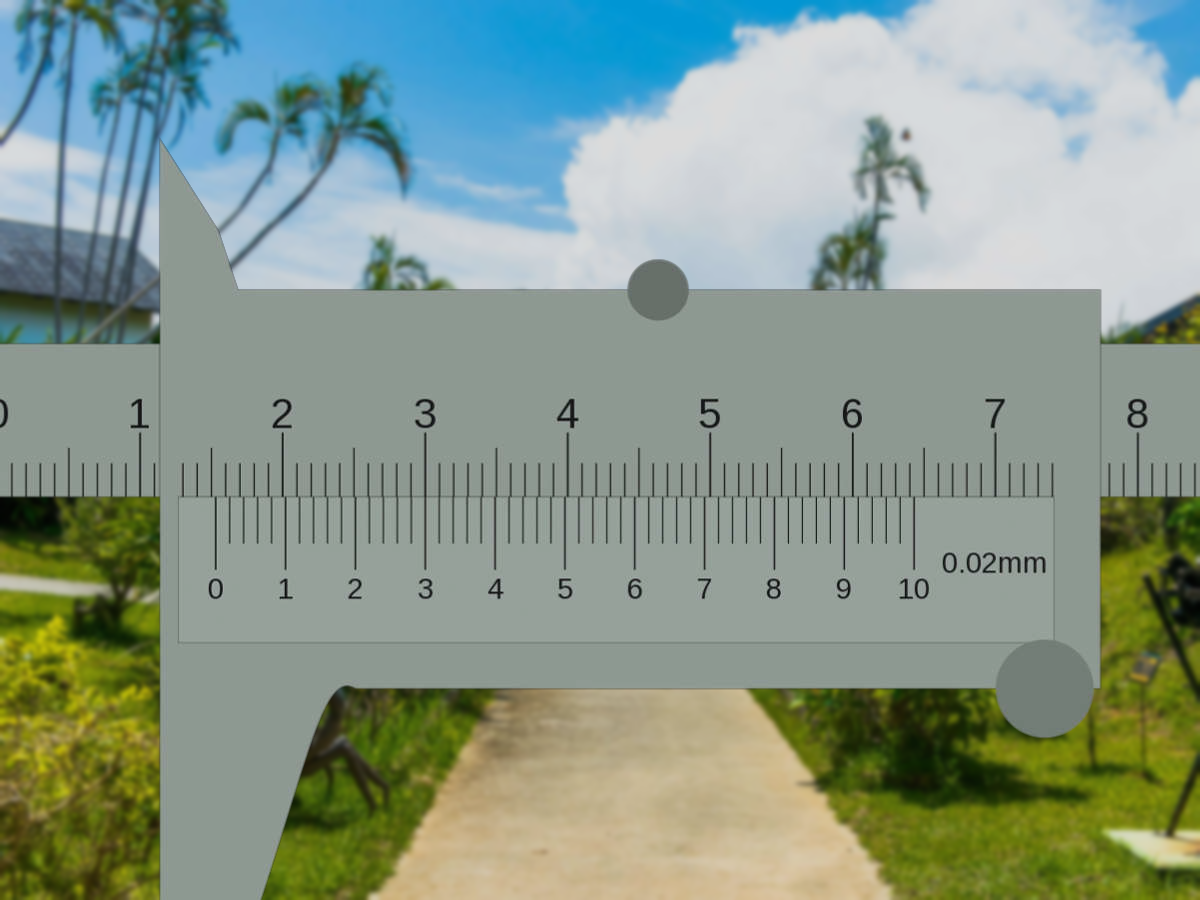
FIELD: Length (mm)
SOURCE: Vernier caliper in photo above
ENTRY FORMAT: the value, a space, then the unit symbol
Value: 15.3 mm
